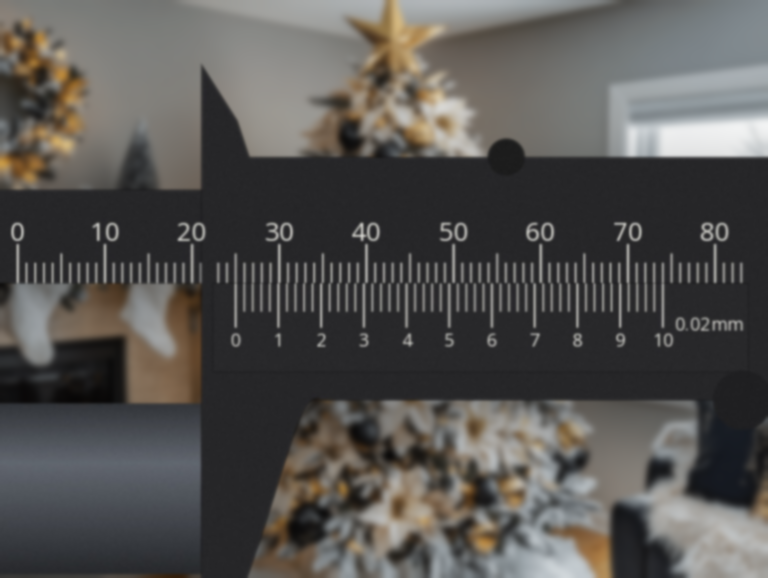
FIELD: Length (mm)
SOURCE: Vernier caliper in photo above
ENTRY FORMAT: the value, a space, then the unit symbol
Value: 25.0 mm
